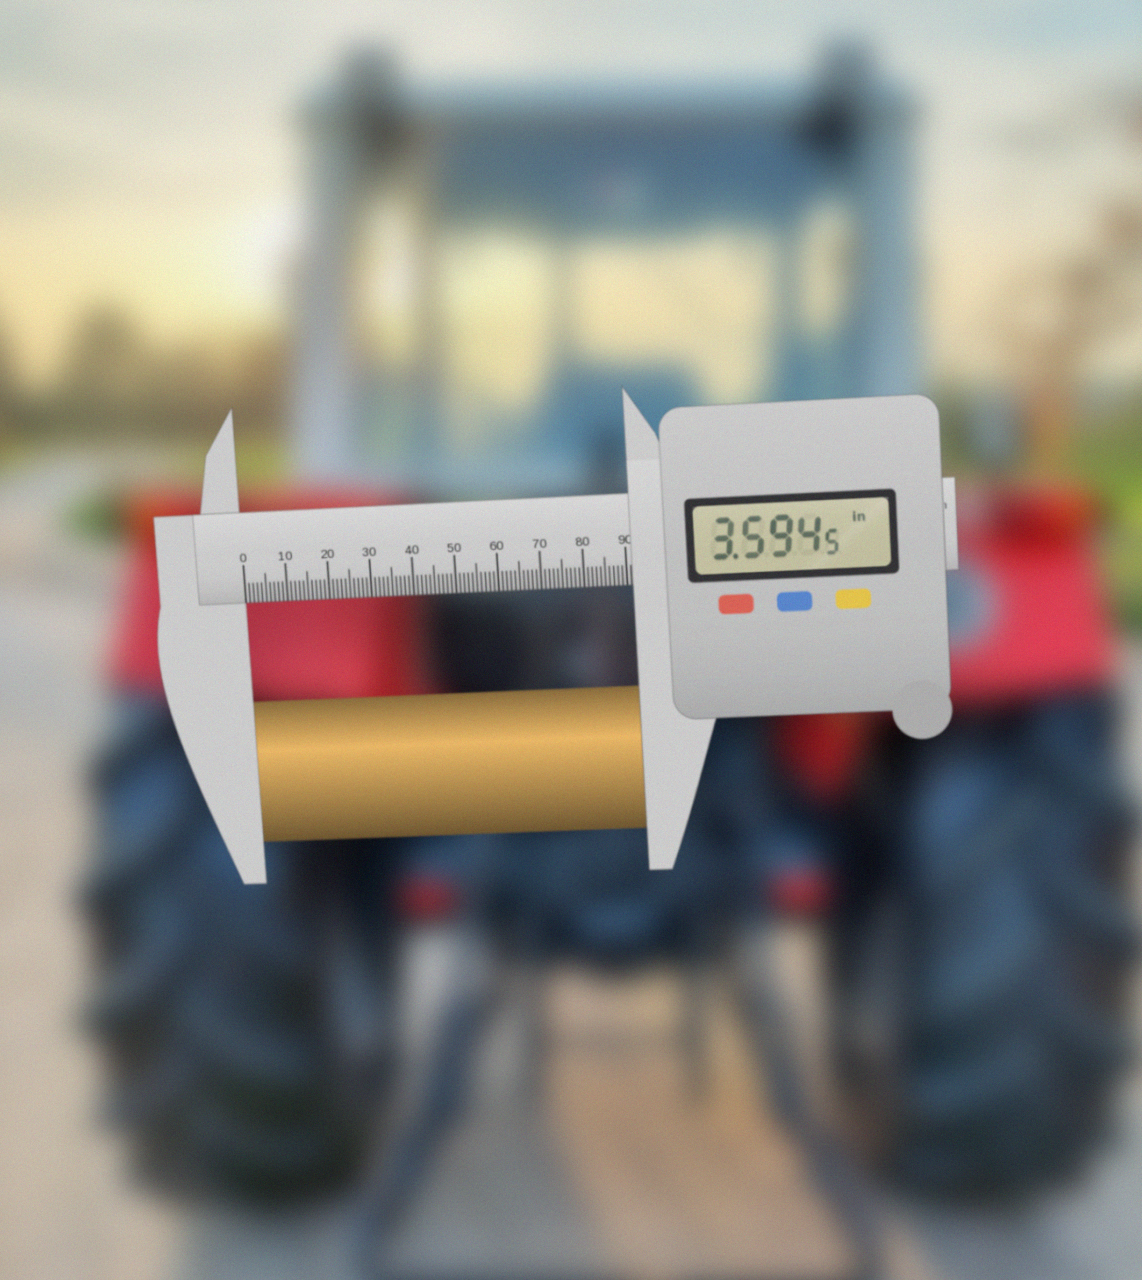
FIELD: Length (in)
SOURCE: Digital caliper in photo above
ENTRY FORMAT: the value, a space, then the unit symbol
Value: 3.5945 in
